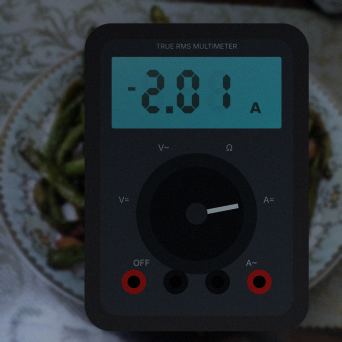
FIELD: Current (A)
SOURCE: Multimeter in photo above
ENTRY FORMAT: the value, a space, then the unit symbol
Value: -2.01 A
